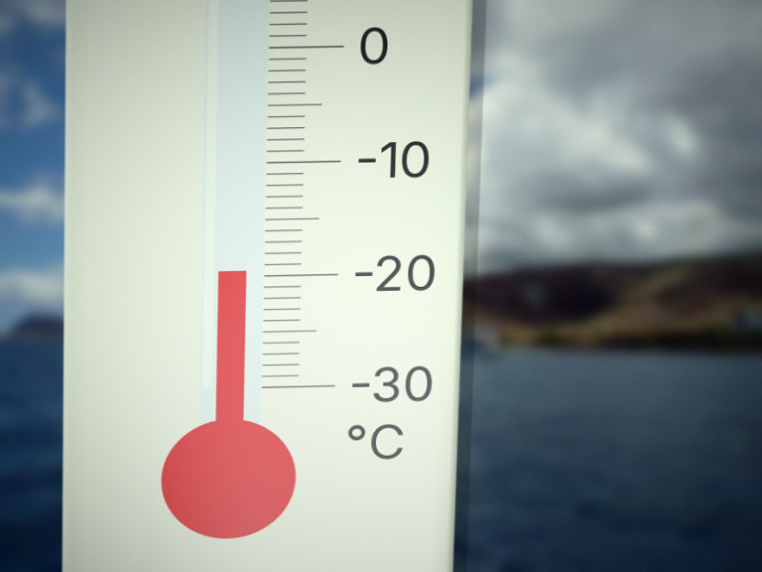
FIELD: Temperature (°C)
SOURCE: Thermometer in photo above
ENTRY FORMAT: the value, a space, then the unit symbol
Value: -19.5 °C
